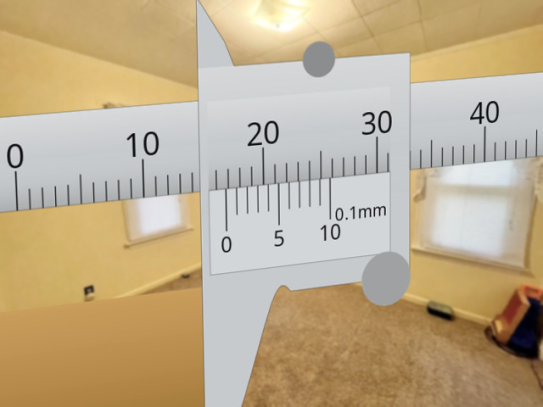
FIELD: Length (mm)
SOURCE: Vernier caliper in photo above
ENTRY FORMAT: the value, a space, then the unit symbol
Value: 16.8 mm
